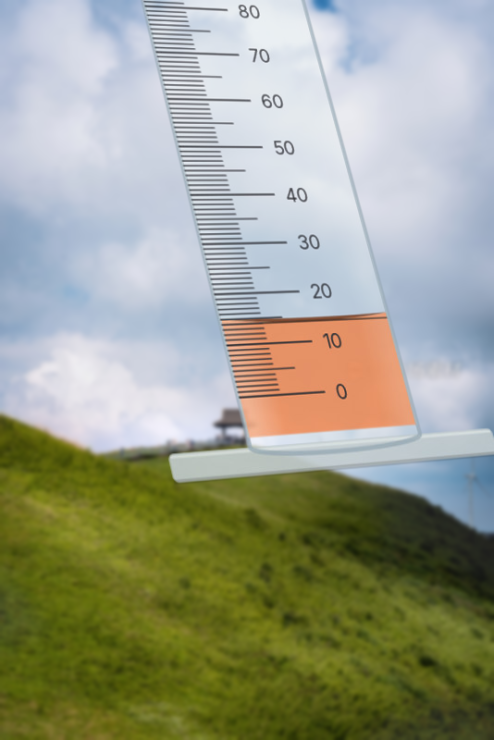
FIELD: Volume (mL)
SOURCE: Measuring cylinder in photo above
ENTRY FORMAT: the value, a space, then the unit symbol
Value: 14 mL
